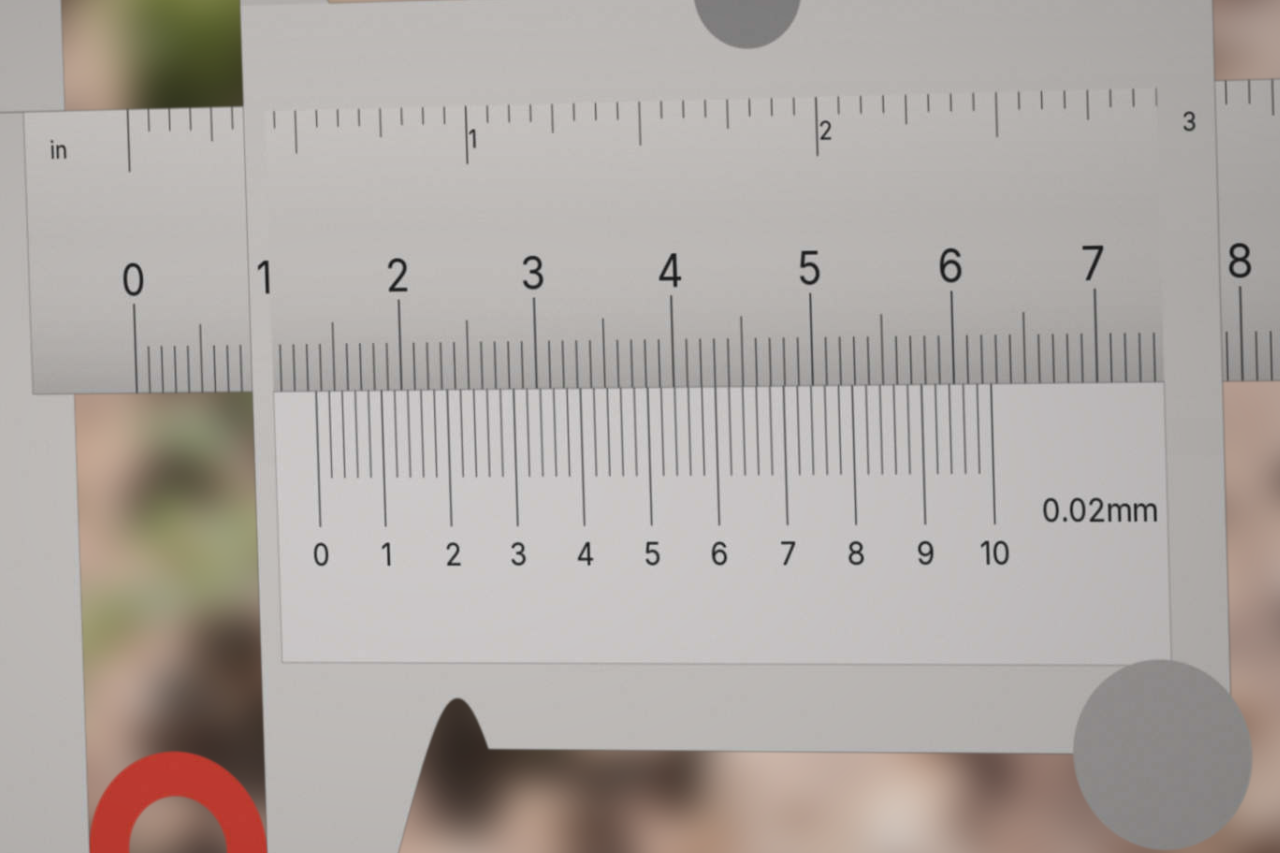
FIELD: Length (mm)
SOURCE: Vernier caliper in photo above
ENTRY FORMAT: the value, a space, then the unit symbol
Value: 13.6 mm
